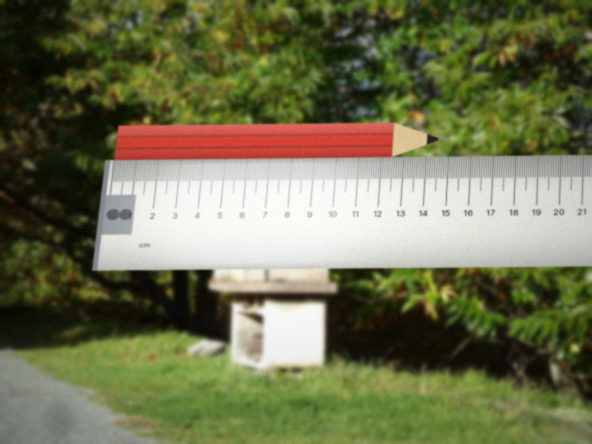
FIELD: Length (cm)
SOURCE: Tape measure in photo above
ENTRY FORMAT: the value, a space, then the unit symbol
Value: 14.5 cm
